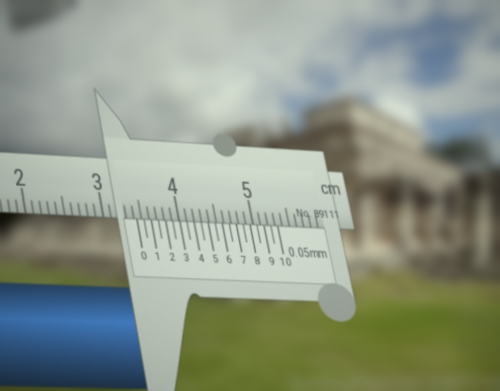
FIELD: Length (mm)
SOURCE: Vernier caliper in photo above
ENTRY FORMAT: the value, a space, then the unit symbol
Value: 34.4 mm
